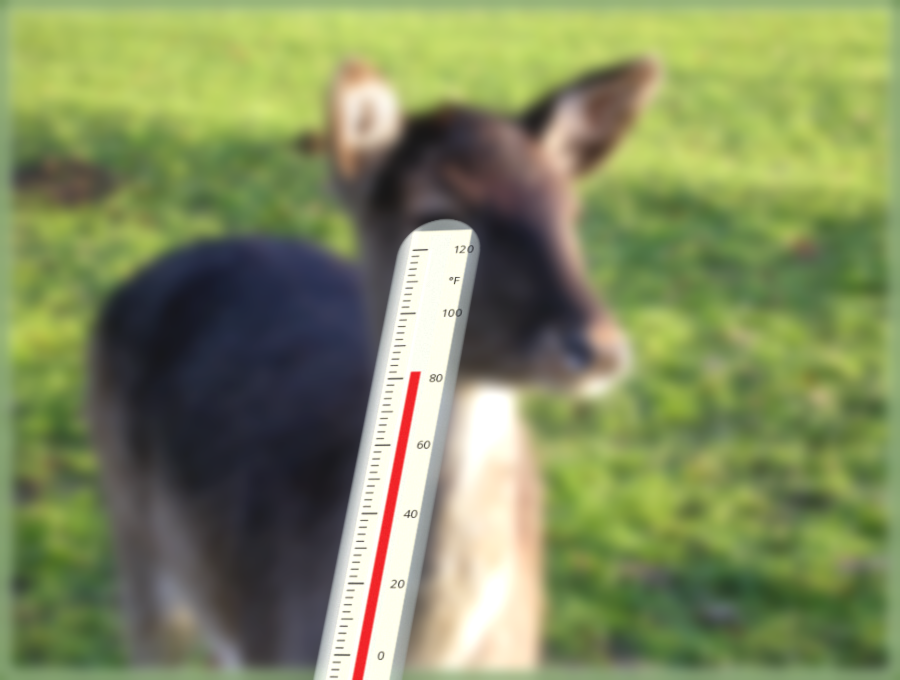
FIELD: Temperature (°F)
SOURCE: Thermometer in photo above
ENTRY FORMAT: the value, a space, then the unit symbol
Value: 82 °F
